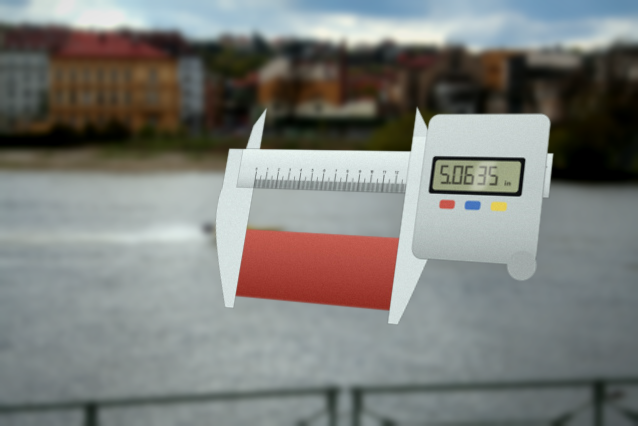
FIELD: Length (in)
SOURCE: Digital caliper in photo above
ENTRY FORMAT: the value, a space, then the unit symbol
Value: 5.0635 in
